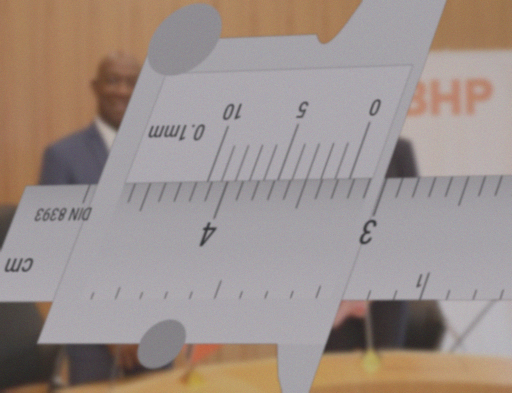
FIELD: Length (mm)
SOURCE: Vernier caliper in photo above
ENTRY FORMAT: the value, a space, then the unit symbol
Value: 32.3 mm
